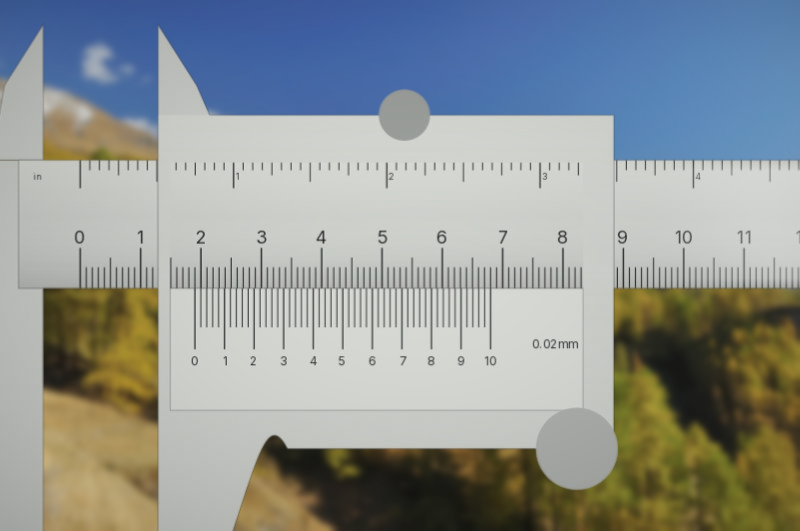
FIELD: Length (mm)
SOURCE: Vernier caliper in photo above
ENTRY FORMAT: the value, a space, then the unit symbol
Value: 19.0 mm
